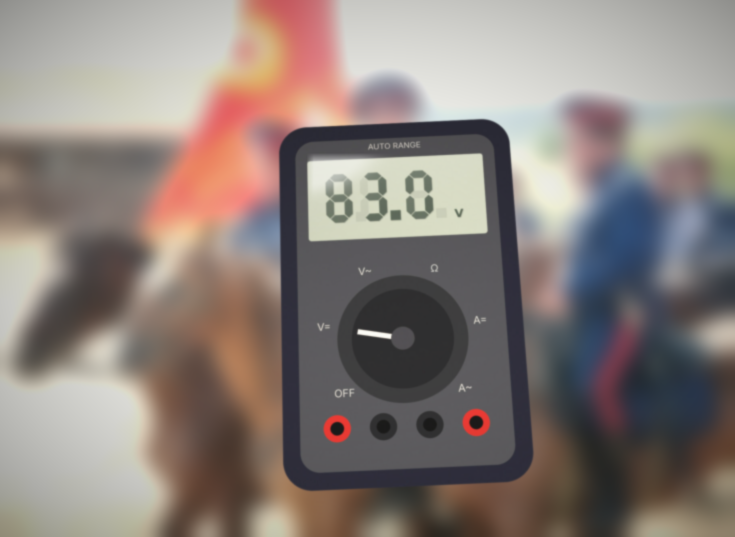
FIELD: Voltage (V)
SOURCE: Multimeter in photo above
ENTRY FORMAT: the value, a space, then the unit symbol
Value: 83.0 V
